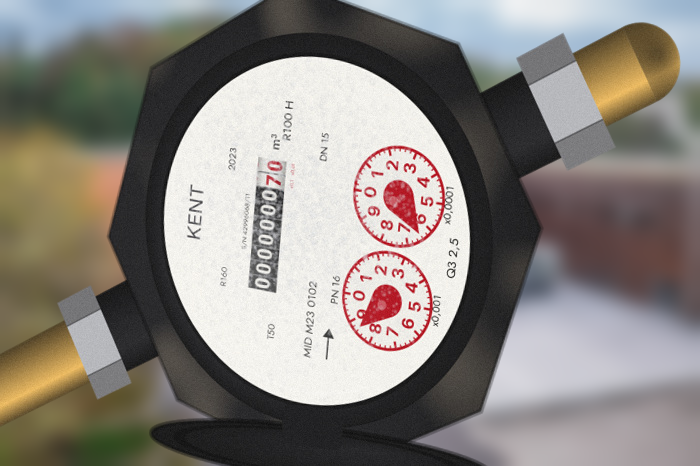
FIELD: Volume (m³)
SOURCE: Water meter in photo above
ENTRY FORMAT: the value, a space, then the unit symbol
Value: 0.6986 m³
